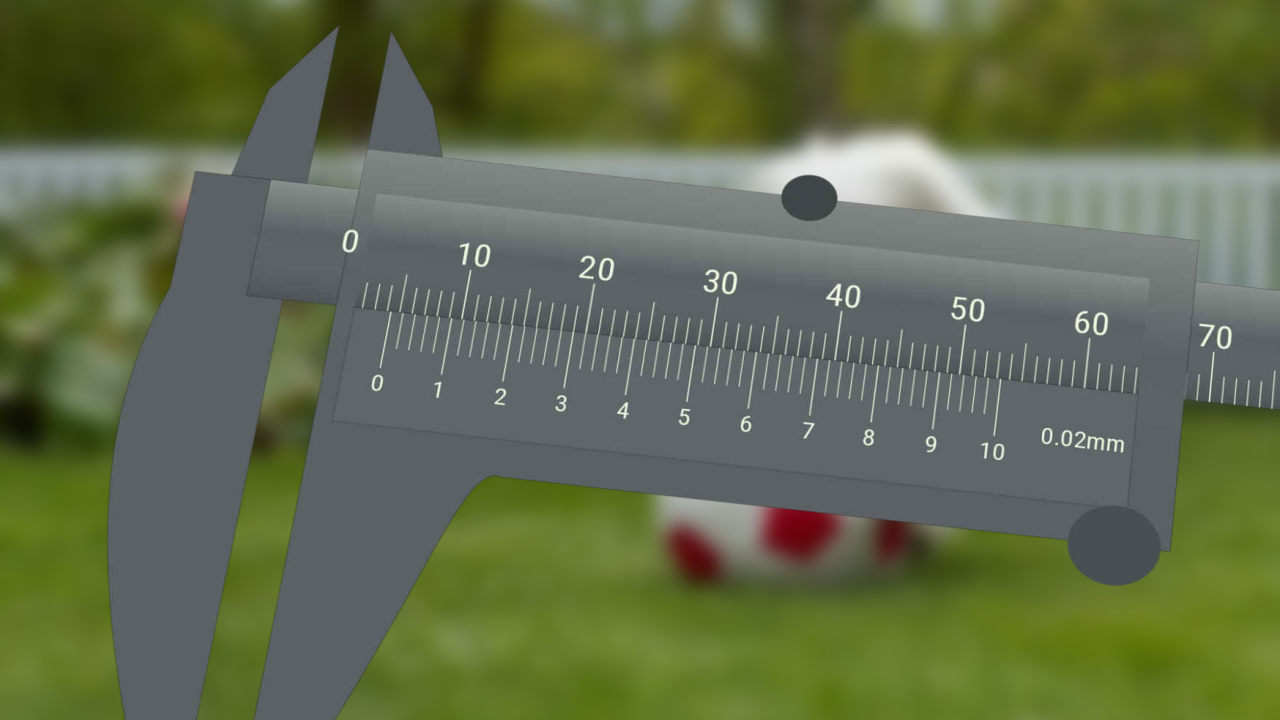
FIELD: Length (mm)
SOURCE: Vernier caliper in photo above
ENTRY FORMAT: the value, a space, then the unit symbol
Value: 4.3 mm
